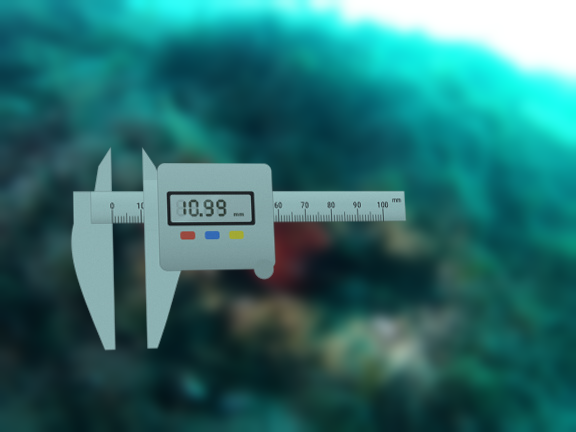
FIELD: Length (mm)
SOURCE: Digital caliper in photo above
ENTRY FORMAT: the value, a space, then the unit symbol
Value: 10.99 mm
